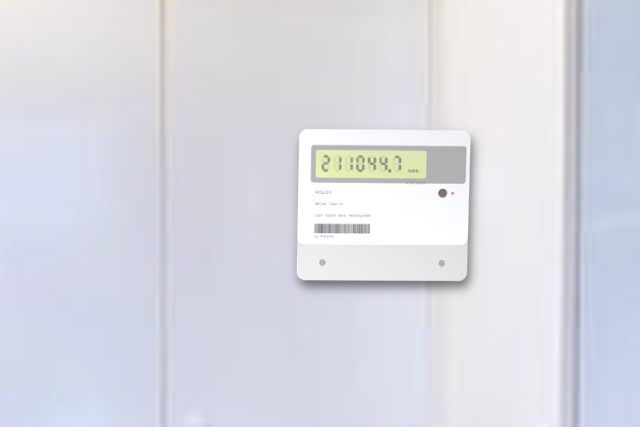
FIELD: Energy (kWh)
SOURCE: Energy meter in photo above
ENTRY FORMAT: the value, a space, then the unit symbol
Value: 211044.7 kWh
